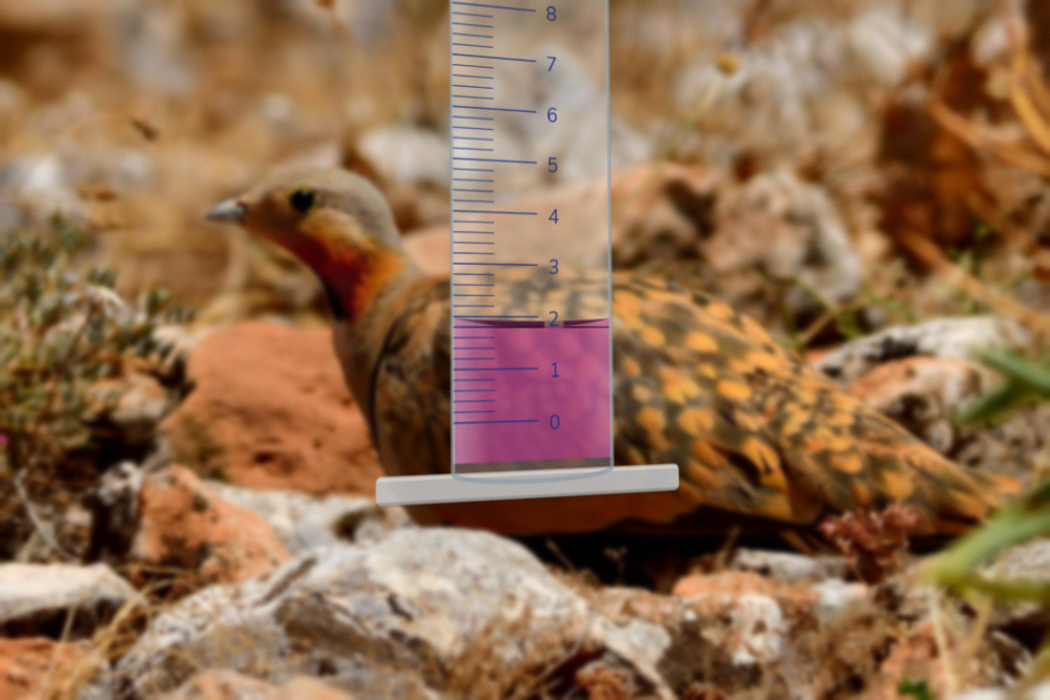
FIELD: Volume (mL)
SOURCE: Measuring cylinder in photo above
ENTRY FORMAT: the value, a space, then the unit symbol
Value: 1.8 mL
